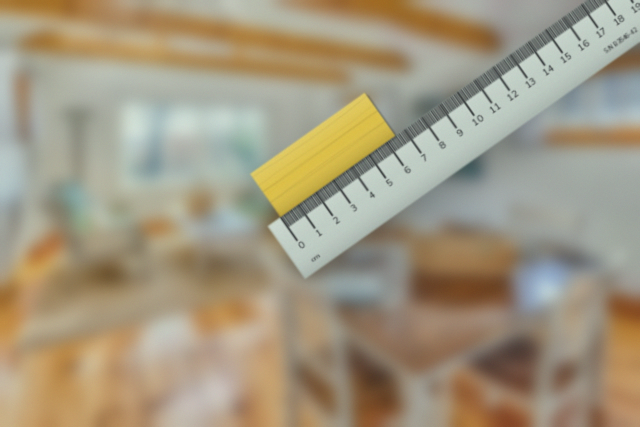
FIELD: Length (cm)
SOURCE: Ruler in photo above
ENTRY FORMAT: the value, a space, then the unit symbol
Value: 6.5 cm
